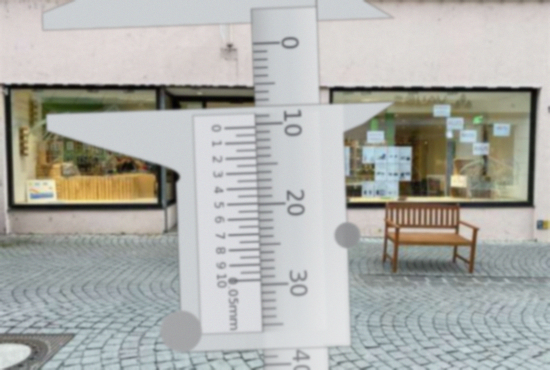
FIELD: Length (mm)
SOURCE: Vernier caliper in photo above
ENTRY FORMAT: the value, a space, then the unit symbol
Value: 10.4 mm
